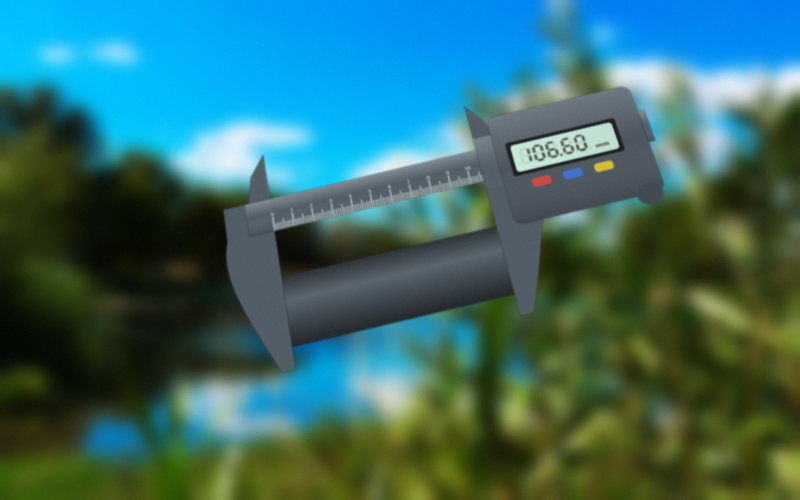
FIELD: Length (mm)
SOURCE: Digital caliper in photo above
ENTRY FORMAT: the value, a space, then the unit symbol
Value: 106.60 mm
